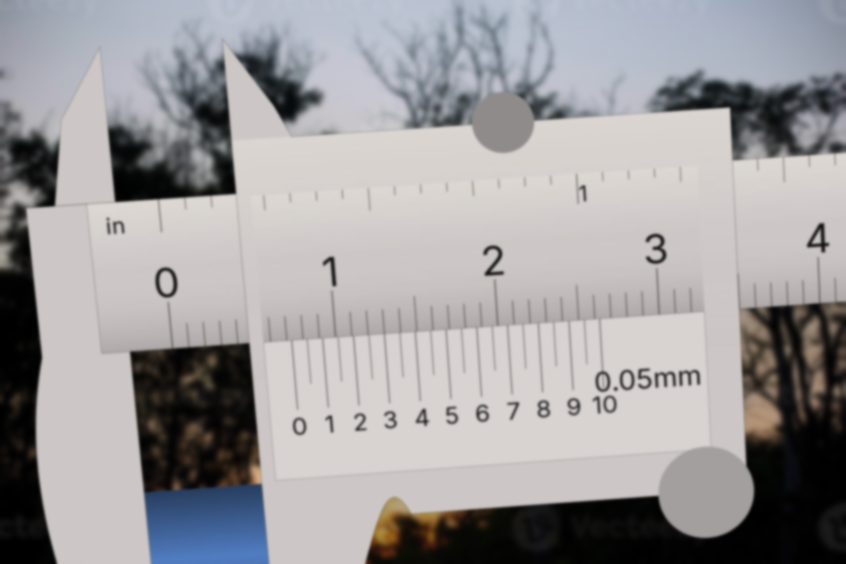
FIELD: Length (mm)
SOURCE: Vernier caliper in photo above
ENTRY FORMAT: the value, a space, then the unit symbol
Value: 7.3 mm
